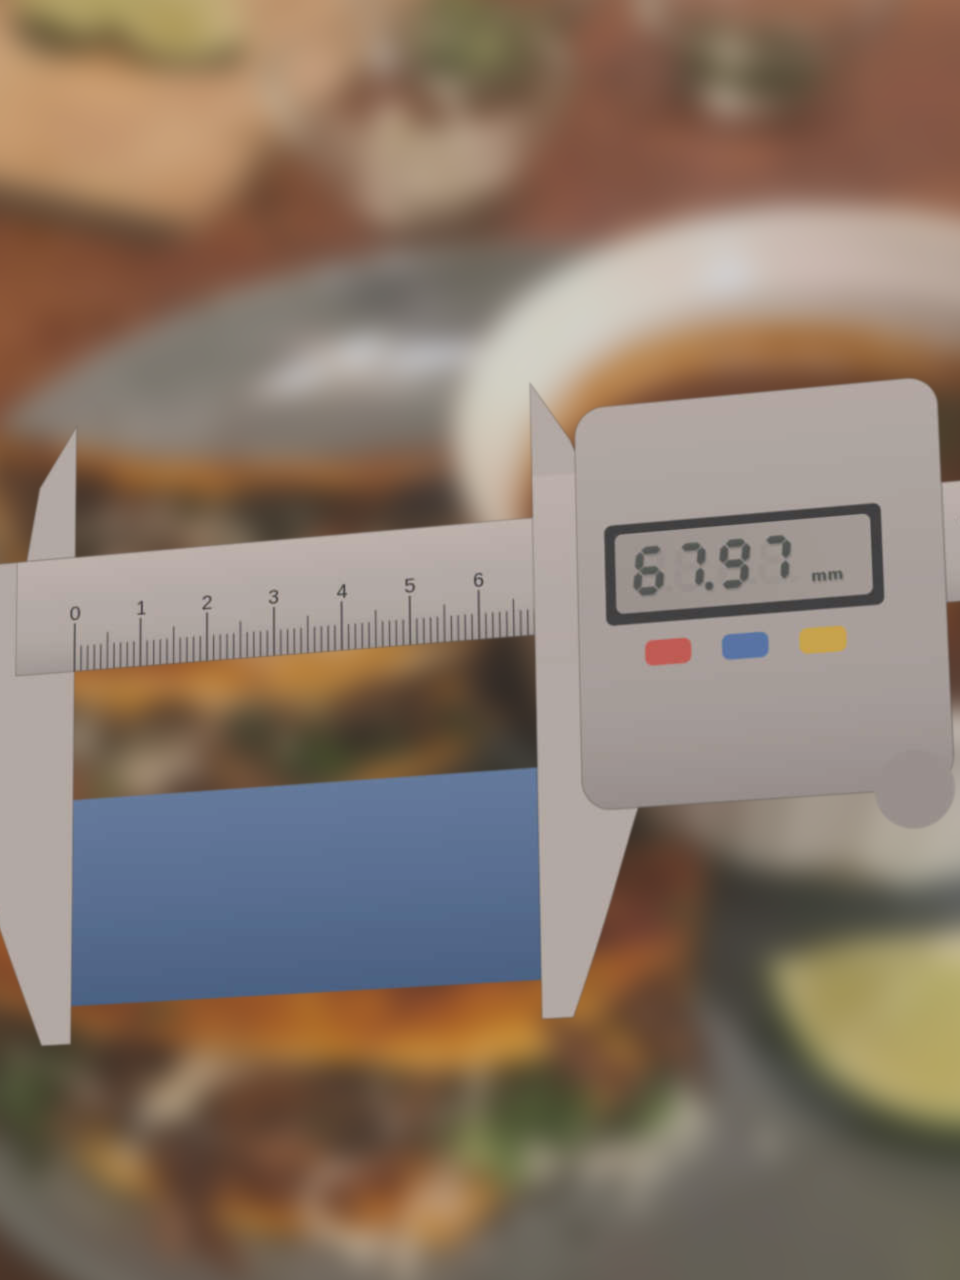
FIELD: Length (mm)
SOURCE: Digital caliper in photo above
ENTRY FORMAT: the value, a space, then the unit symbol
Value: 67.97 mm
